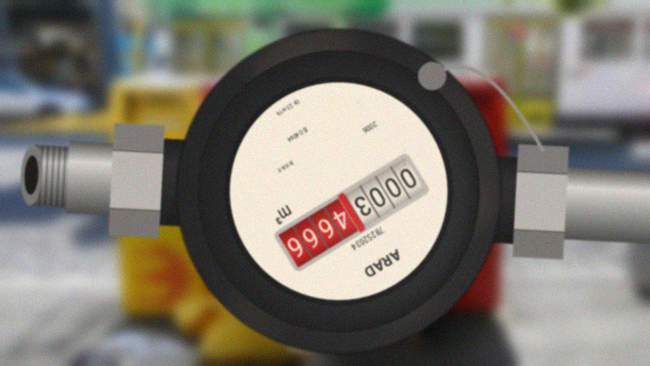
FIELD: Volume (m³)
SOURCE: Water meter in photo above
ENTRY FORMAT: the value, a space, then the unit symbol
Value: 3.4666 m³
